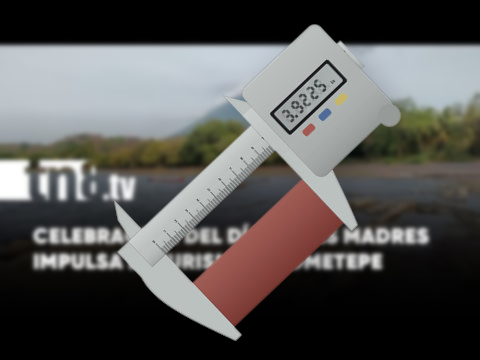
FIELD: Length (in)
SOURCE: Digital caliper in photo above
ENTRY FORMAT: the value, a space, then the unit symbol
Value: 3.9225 in
